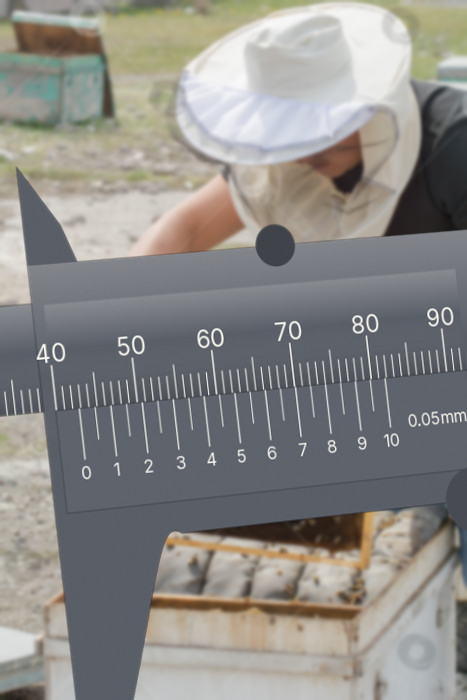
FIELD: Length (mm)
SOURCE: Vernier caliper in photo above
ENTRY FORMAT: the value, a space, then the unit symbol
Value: 42.8 mm
